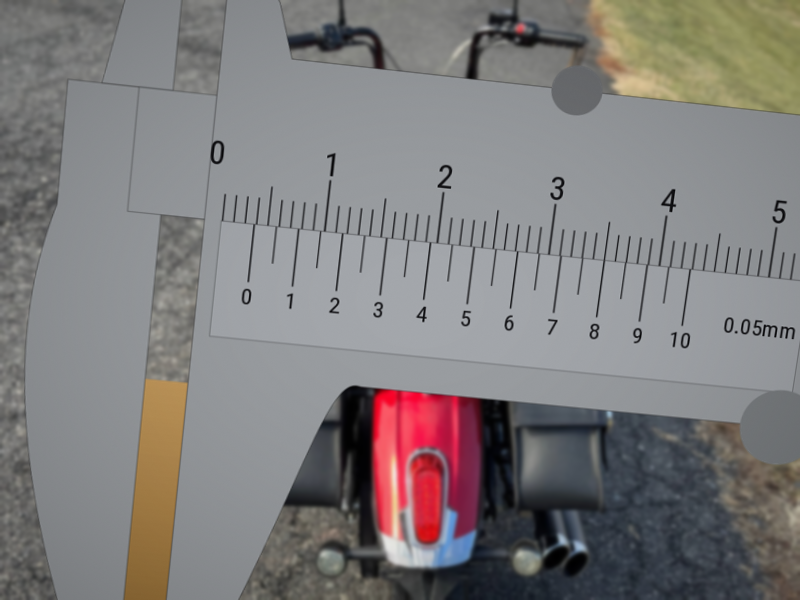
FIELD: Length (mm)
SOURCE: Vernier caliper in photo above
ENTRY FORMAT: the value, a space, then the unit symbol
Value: 3.8 mm
